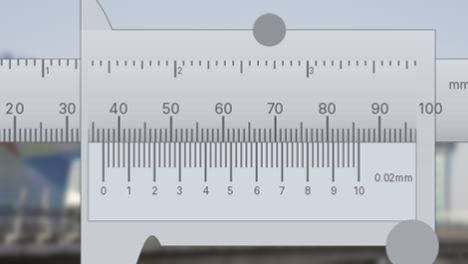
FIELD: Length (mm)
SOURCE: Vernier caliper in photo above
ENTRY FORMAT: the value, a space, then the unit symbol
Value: 37.0 mm
